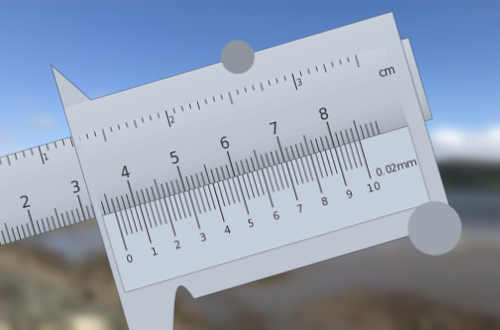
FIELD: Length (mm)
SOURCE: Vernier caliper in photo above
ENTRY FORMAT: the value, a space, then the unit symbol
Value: 36.0 mm
